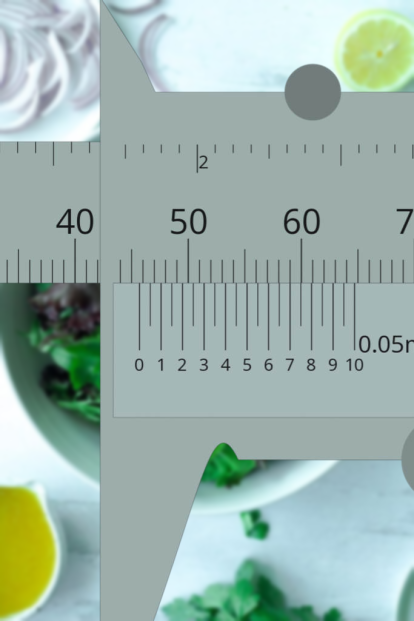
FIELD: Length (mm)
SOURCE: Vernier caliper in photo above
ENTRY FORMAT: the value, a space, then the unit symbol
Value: 45.7 mm
